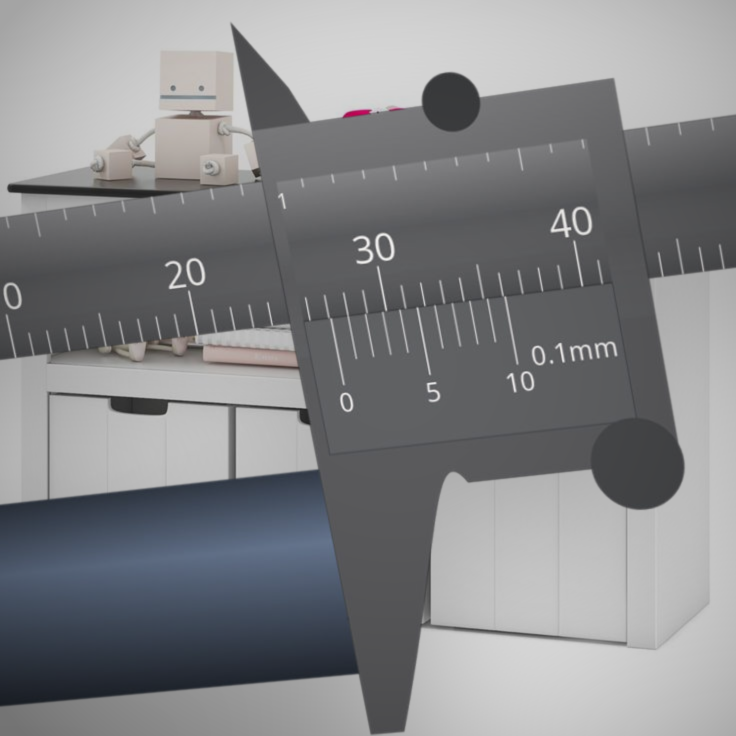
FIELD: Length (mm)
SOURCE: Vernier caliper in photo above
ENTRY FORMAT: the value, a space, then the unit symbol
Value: 27.1 mm
